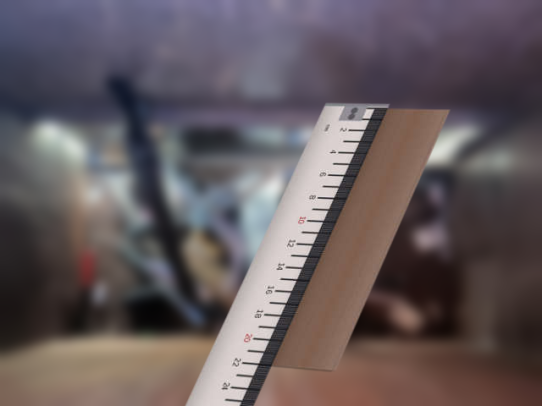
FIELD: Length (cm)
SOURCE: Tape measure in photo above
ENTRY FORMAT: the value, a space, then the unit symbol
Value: 22 cm
